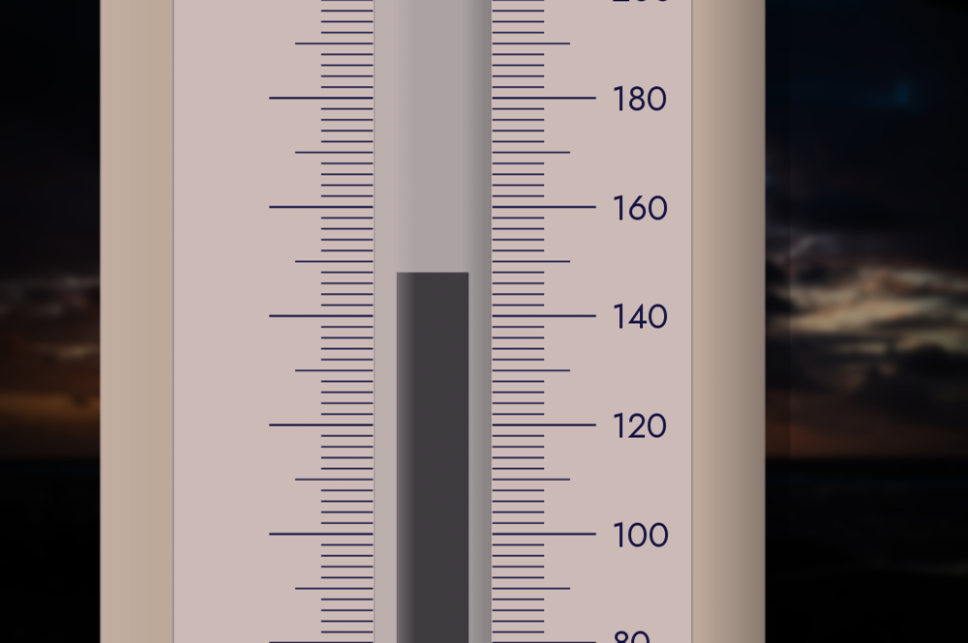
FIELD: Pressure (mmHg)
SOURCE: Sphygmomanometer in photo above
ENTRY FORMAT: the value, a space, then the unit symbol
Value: 148 mmHg
